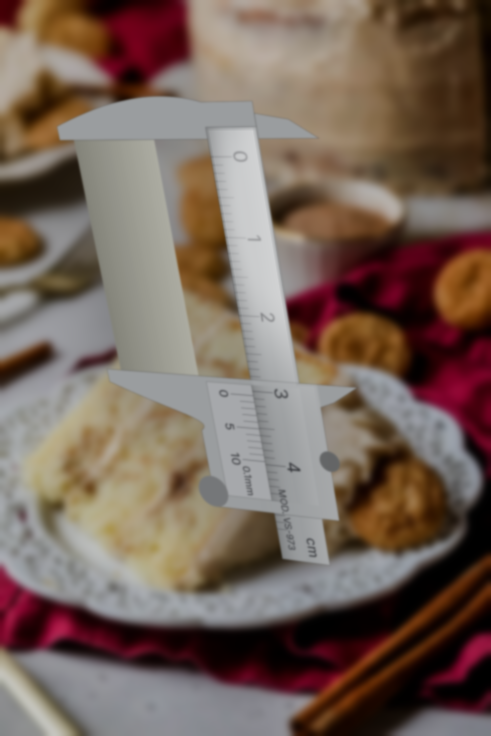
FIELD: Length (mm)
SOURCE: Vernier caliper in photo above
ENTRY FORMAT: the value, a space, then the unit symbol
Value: 30.6 mm
